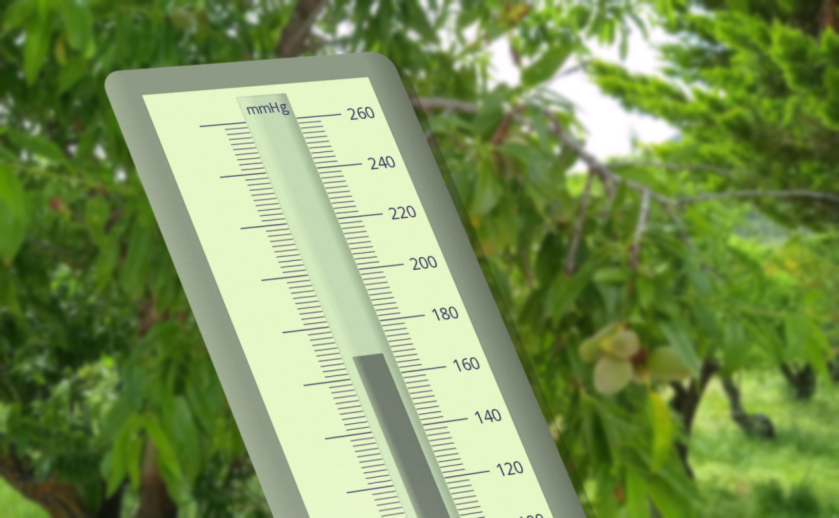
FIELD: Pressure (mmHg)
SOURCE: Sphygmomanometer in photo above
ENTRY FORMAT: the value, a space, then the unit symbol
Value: 168 mmHg
